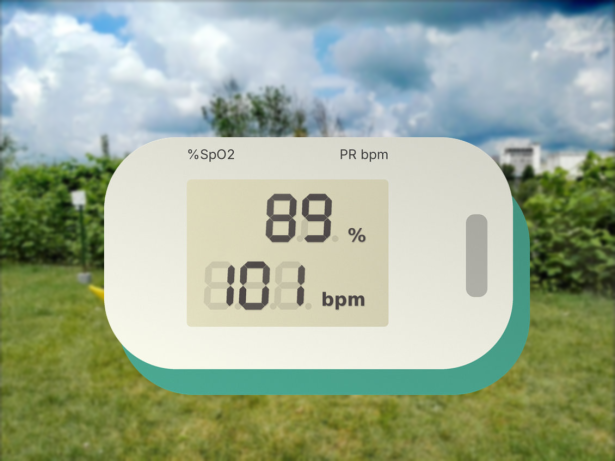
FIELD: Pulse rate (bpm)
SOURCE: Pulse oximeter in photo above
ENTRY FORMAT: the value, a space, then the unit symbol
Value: 101 bpm
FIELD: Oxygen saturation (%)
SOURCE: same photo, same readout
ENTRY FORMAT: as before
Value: 89 %
